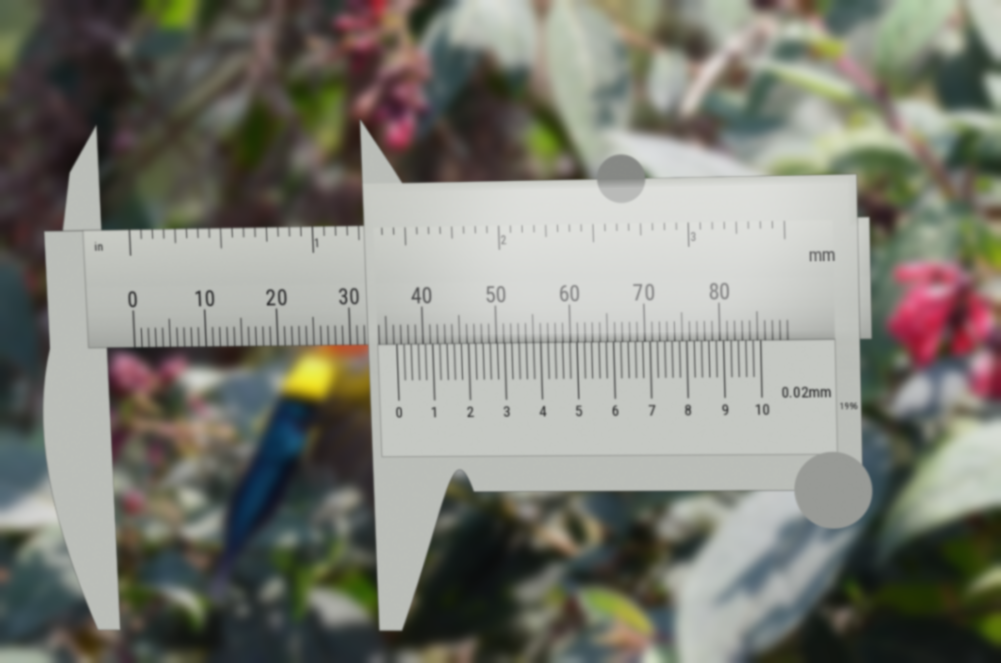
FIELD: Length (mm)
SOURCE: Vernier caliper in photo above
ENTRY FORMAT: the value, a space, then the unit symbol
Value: 36.4 mm
